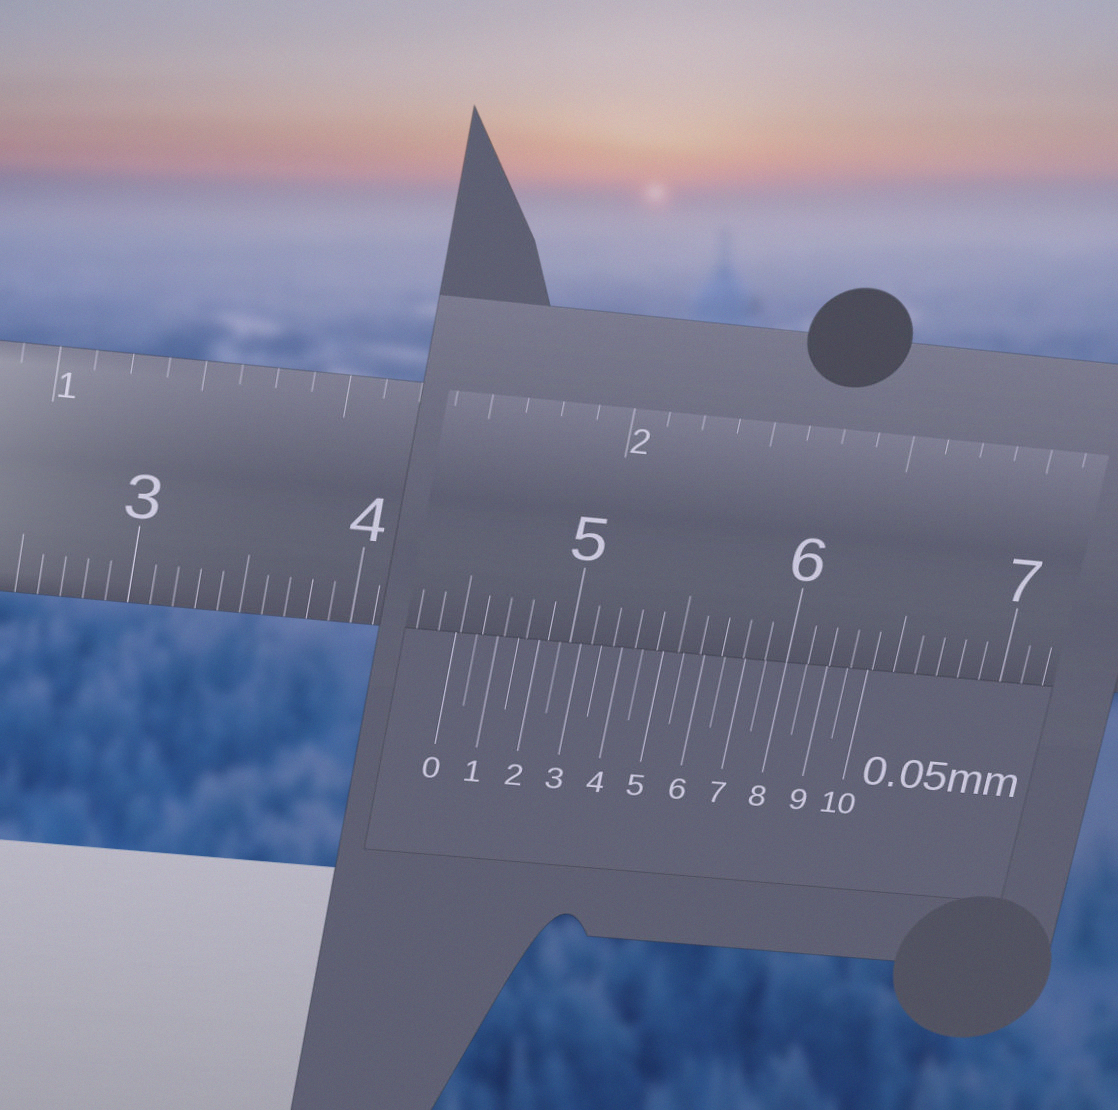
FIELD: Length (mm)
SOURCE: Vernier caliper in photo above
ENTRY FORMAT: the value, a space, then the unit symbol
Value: 44.8 mm
